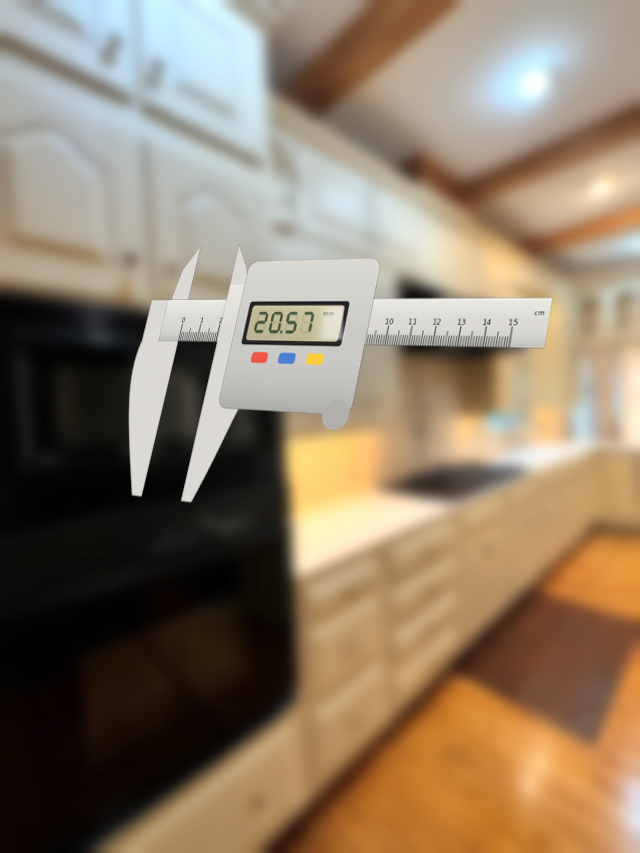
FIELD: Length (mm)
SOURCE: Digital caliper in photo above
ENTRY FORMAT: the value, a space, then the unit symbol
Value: 20.57 mm
